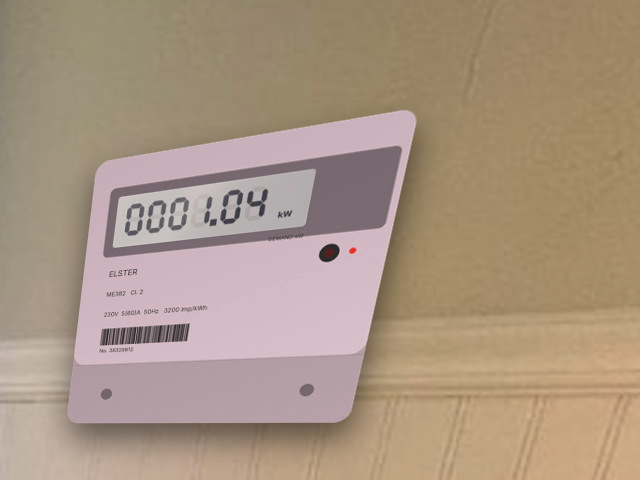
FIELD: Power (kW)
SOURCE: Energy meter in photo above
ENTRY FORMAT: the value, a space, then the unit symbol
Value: 1.04 kW
